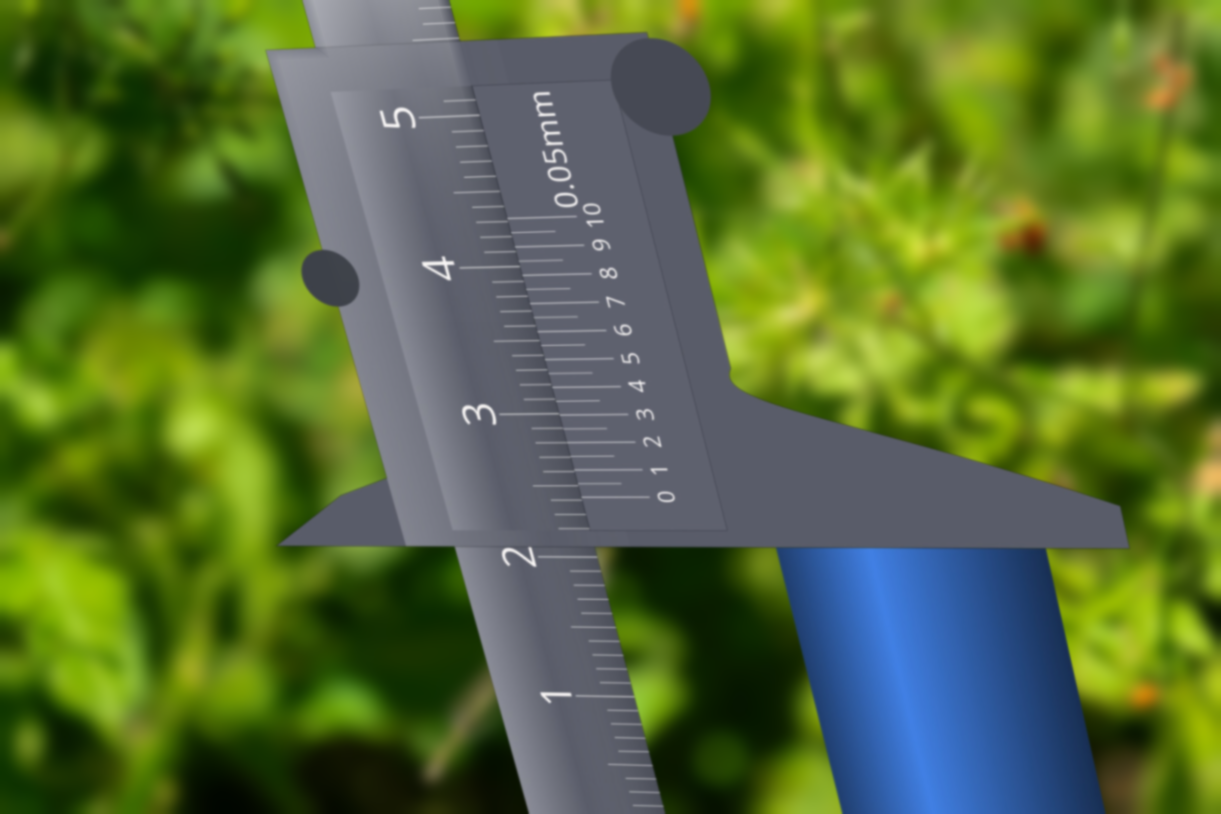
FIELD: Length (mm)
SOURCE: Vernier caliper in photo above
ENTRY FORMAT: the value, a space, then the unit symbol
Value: 24.2 mm
